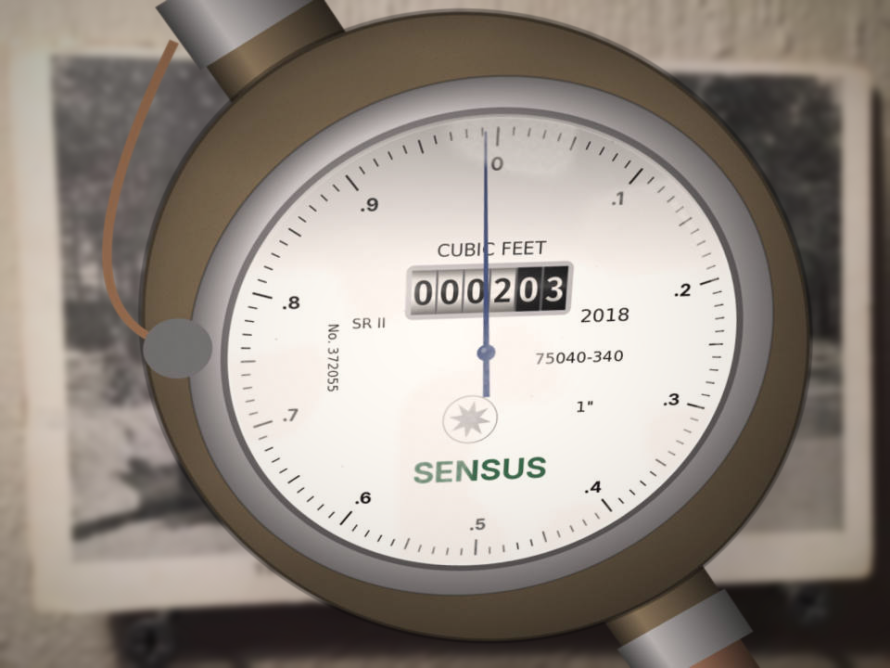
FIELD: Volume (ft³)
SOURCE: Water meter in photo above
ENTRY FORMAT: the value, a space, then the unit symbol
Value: 202.99 ft³
